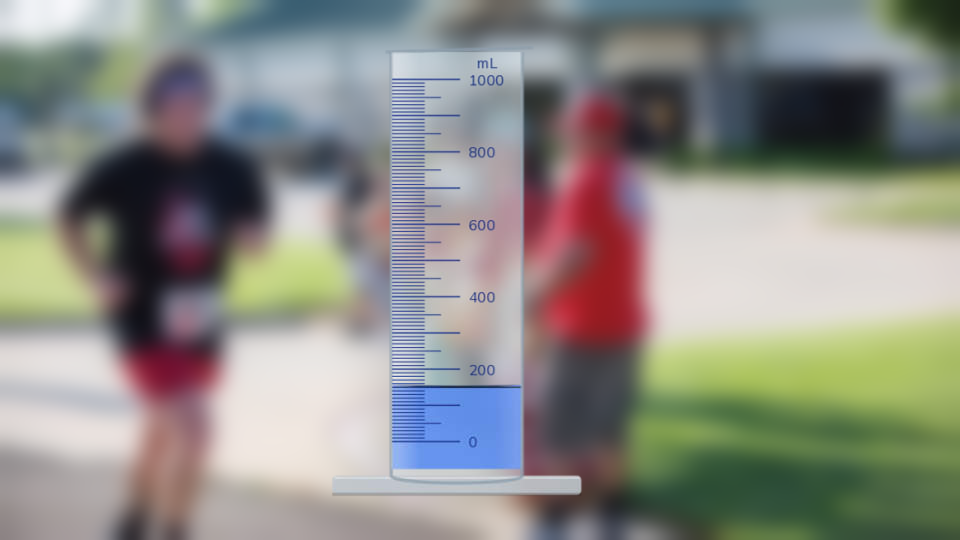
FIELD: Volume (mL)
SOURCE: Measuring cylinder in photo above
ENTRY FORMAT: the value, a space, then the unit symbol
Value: 150 mL
